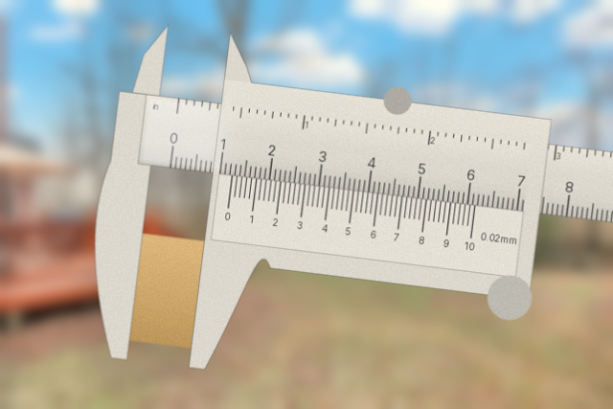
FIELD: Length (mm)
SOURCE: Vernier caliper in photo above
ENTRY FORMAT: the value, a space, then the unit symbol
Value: 12.5 mm
